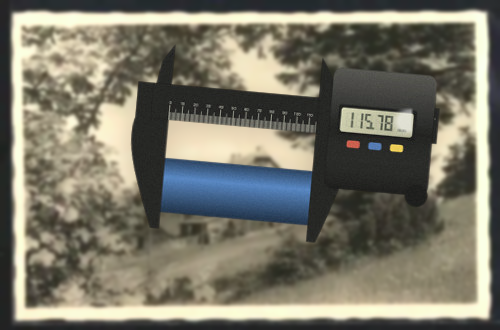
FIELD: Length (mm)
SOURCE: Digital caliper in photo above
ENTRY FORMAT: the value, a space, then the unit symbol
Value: 115.78 mm
